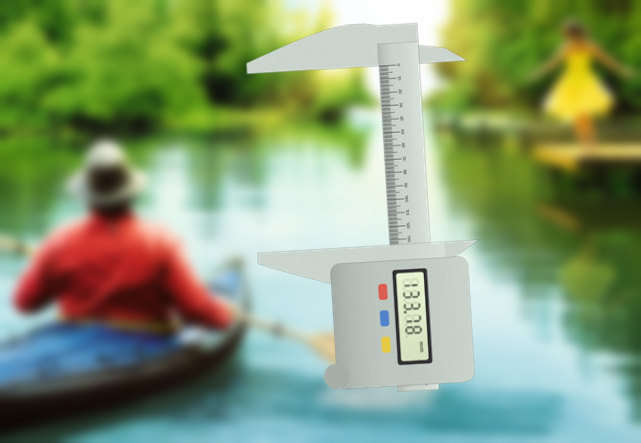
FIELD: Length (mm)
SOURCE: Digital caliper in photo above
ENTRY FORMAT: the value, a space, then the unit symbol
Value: 133.78 mm
